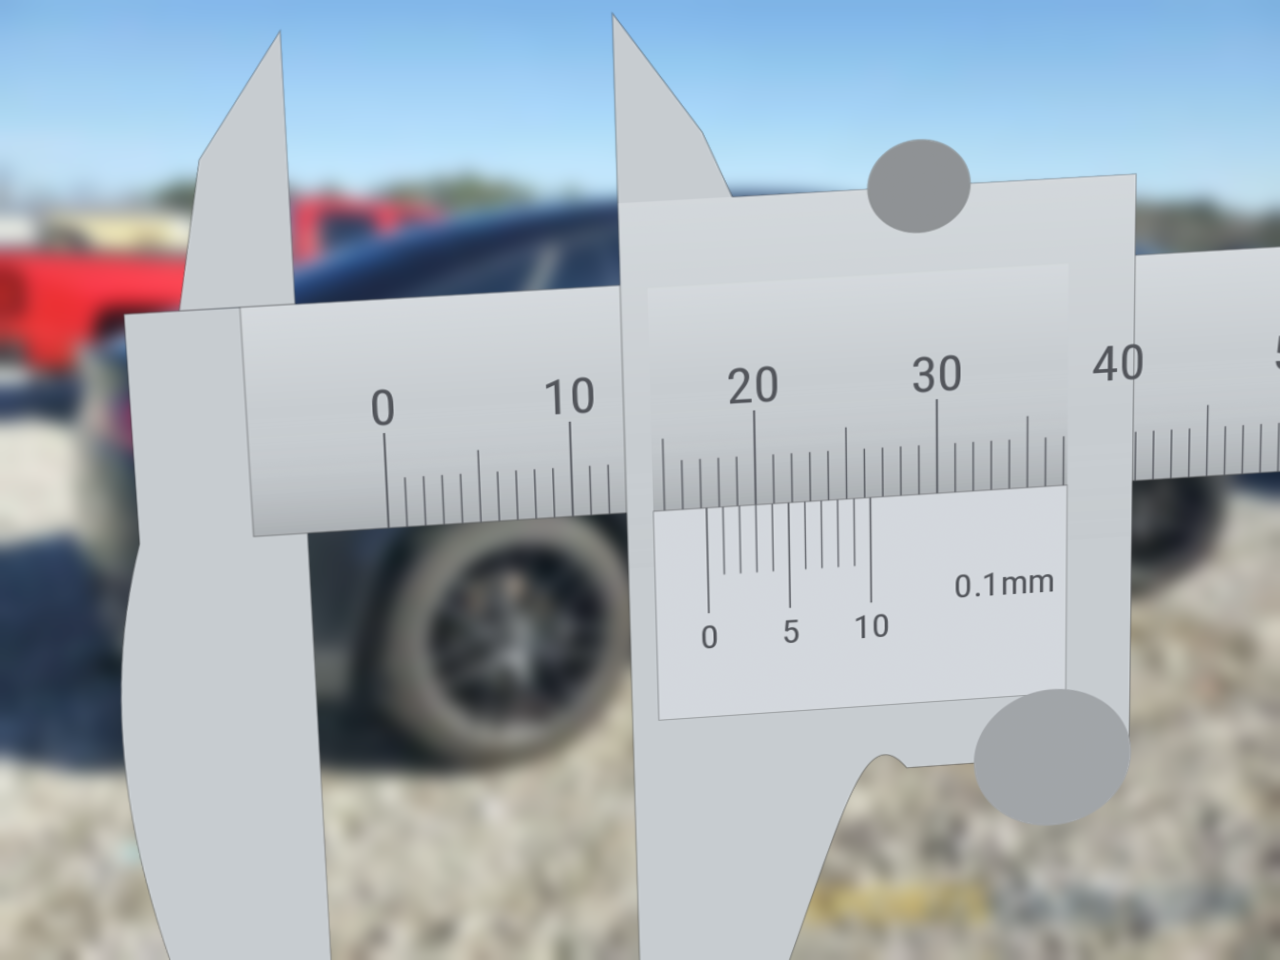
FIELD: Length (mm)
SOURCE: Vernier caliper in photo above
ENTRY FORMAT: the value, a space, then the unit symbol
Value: 17.3 mm
